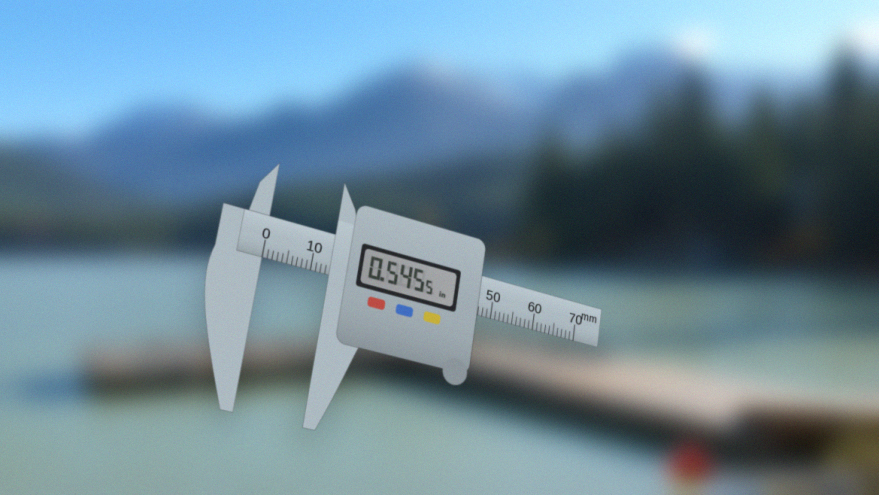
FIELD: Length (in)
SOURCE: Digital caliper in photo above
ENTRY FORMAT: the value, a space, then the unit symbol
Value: 0.5455 in
